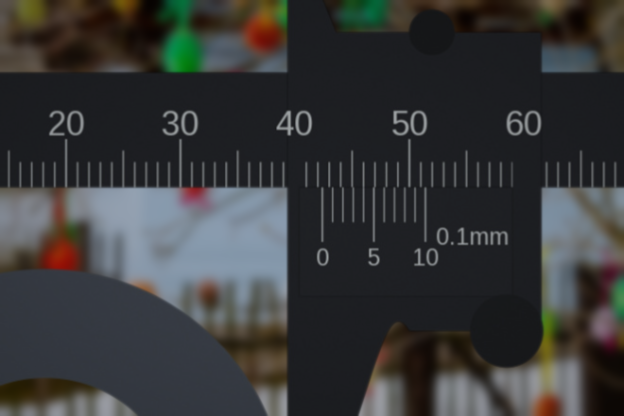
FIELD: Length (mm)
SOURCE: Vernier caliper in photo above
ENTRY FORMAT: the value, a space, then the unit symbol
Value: 42.4 mm
